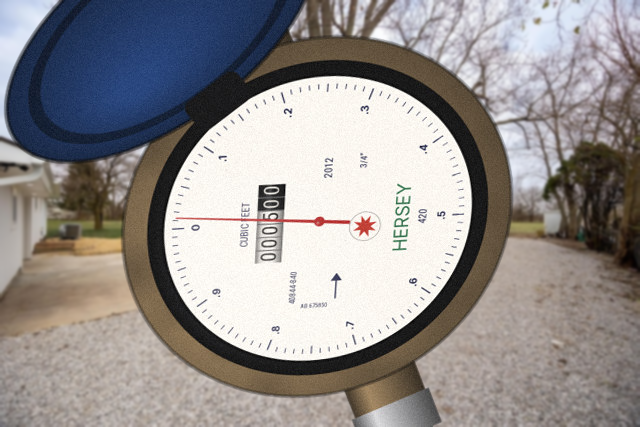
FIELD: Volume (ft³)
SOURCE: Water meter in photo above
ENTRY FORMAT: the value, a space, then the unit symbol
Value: 500.01 ft³
